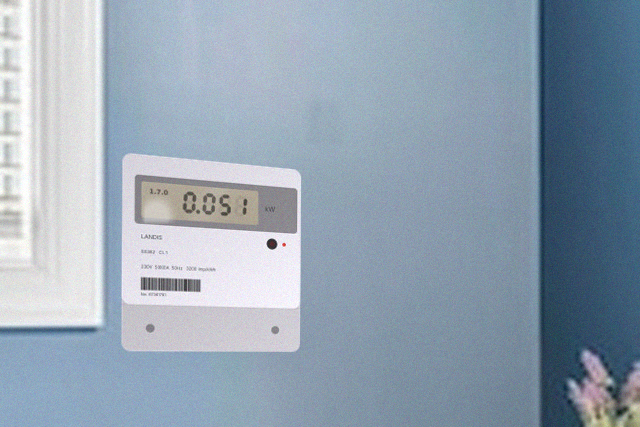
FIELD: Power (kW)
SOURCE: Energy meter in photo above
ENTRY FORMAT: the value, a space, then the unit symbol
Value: 0.051 kW
